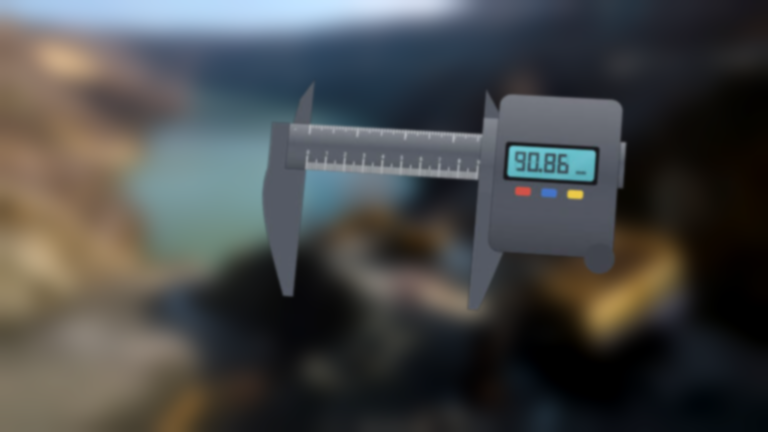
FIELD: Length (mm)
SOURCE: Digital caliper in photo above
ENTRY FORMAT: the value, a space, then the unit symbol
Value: 90.86 mm
